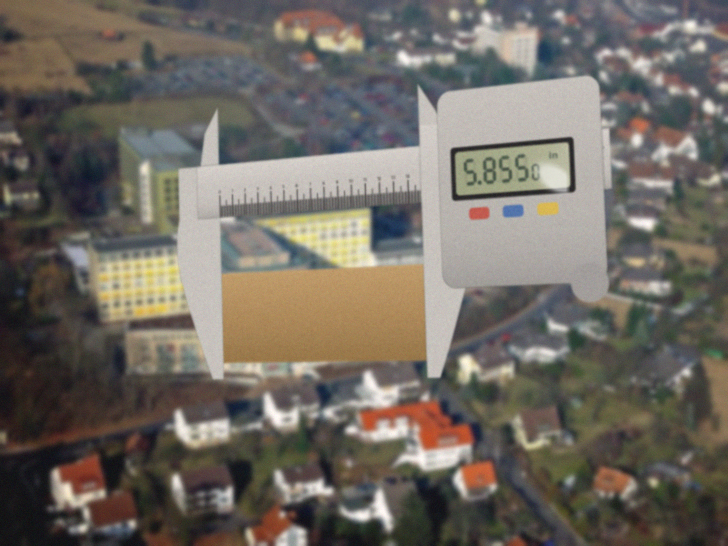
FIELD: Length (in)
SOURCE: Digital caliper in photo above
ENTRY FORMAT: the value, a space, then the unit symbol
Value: 5.8550 in
